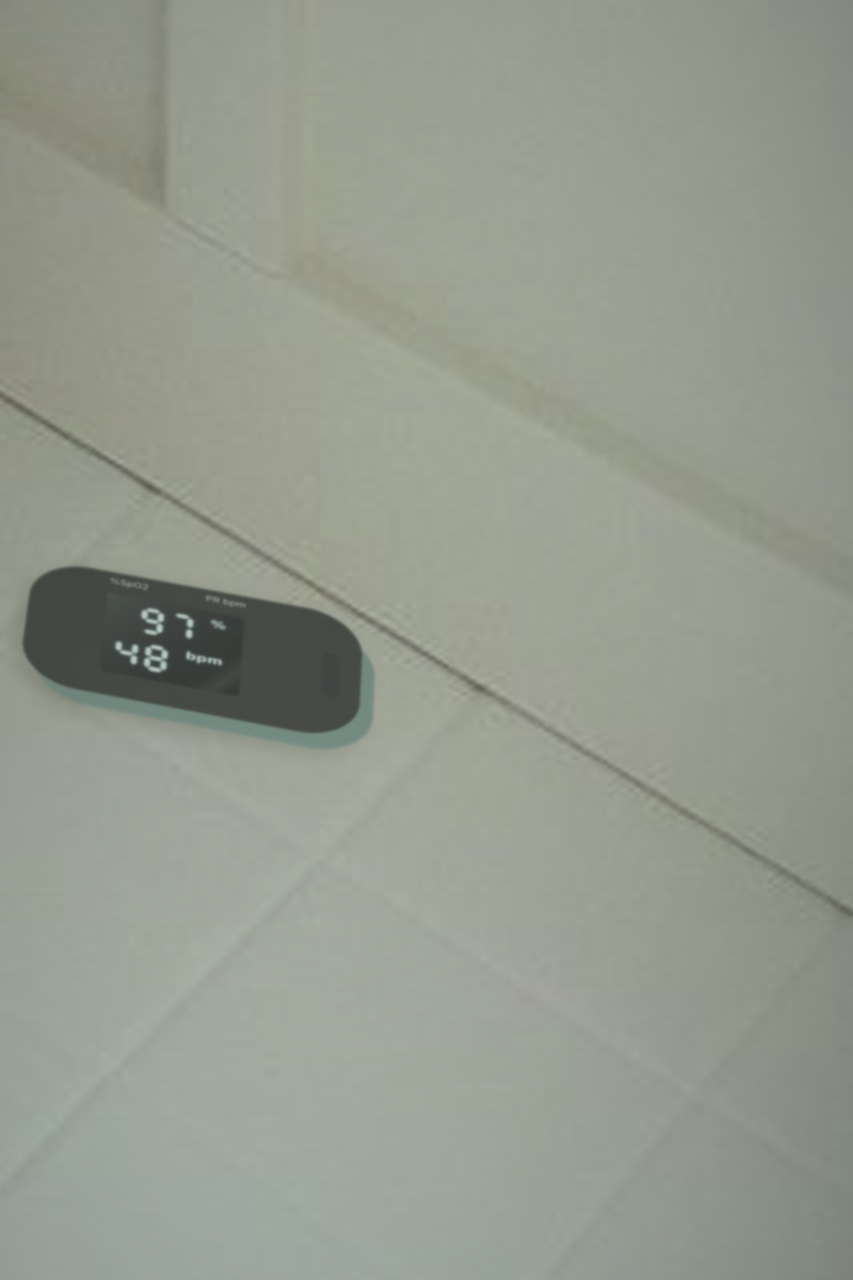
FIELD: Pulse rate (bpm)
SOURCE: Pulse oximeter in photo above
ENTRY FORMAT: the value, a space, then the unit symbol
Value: 48 bpm
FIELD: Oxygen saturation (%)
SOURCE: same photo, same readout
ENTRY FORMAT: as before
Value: 97 %
